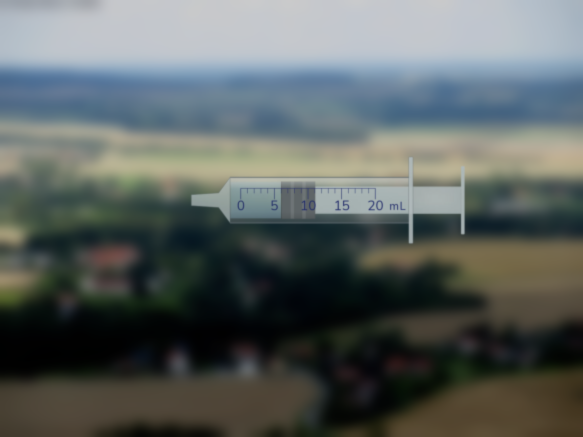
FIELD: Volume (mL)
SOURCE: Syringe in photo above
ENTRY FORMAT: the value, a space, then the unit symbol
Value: 6 mL
